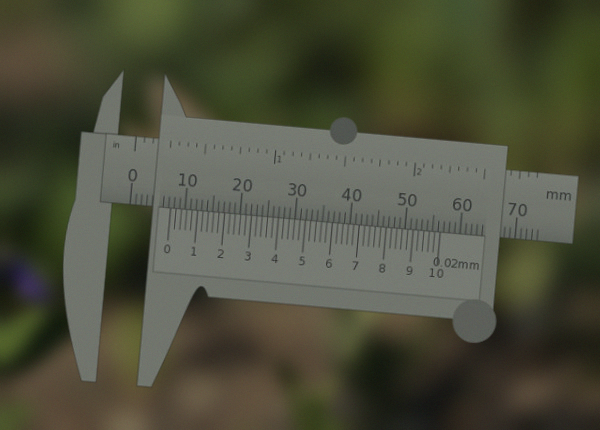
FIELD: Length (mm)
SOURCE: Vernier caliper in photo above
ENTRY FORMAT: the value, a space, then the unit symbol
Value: 7.4 mm
